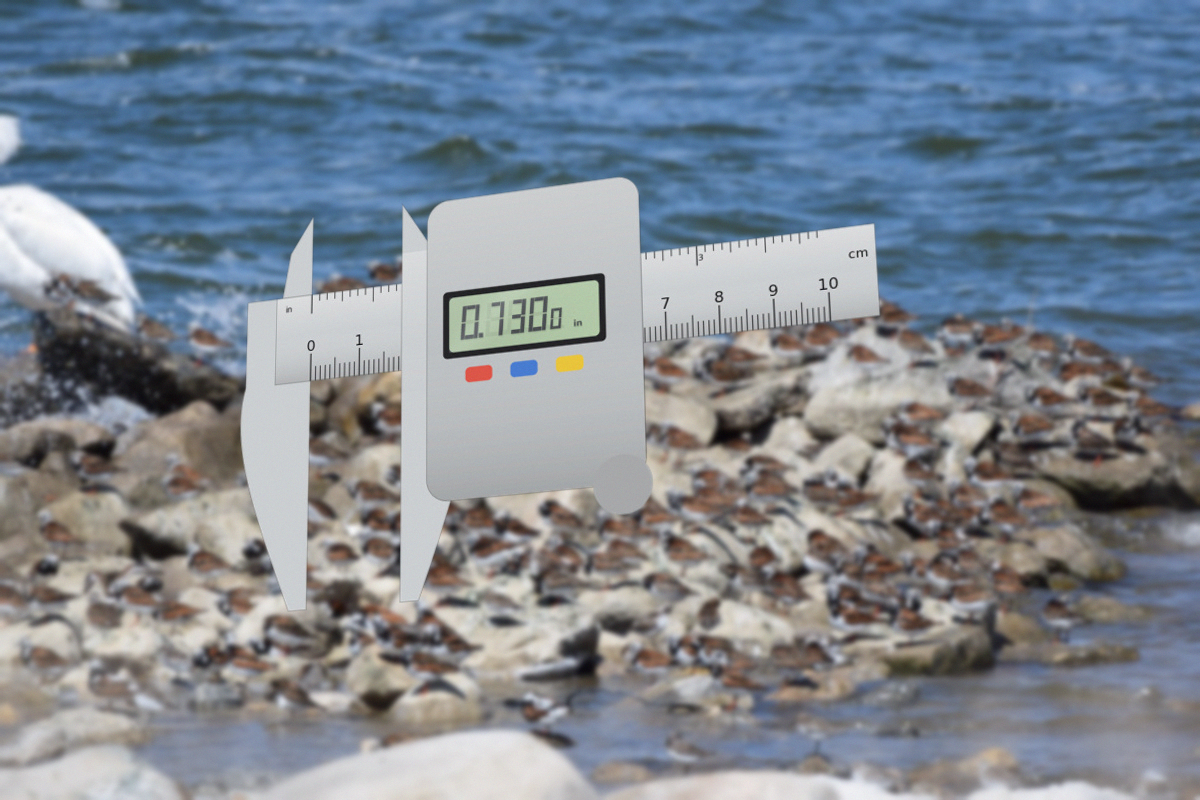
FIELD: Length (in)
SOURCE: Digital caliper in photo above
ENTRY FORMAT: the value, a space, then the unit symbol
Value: 0.7300 in
